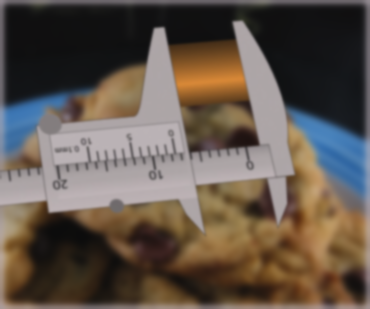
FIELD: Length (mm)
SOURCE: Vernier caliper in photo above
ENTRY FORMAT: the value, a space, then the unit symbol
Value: 7.6 mm
